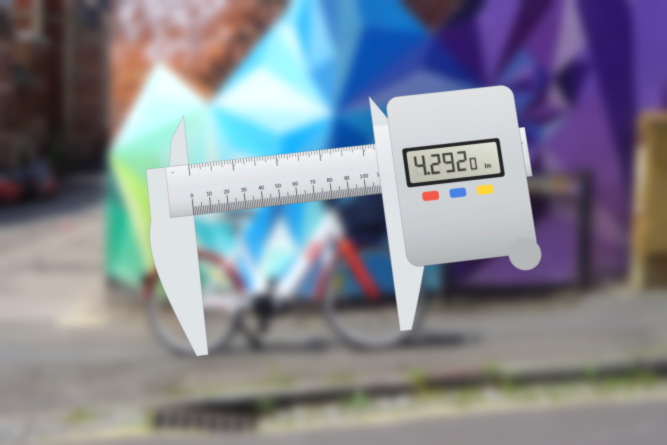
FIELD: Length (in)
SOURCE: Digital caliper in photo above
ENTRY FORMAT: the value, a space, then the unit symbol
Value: 4.2920 in
